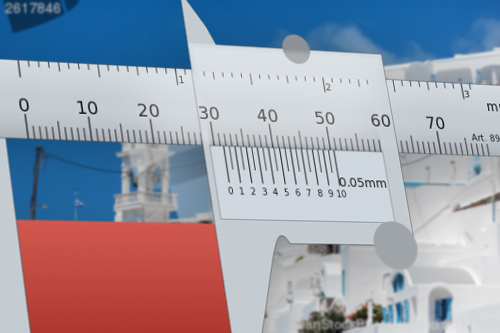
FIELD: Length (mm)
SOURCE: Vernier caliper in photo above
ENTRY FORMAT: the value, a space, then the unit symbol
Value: 31.6 mm
